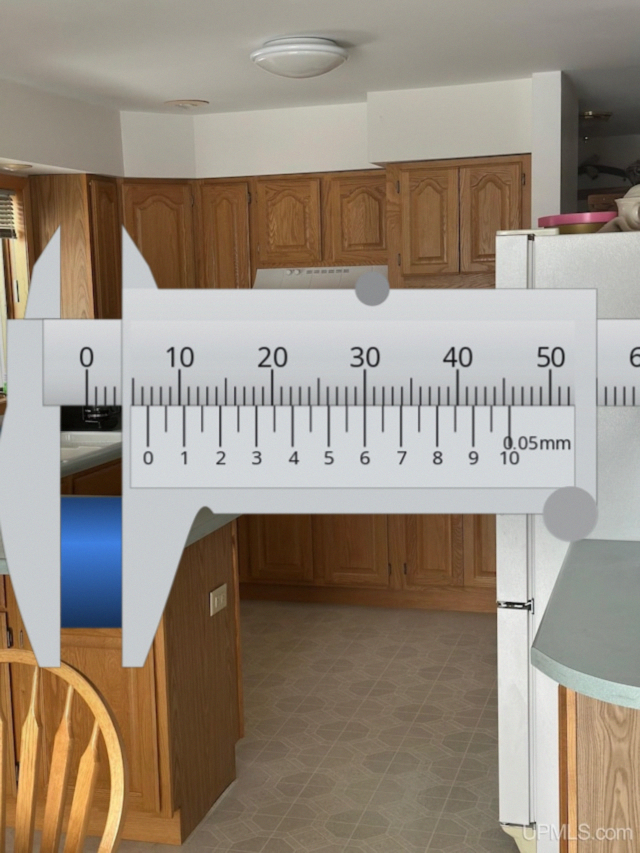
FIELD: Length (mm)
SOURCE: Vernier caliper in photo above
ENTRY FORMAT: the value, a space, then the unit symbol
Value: 6.6 mm
